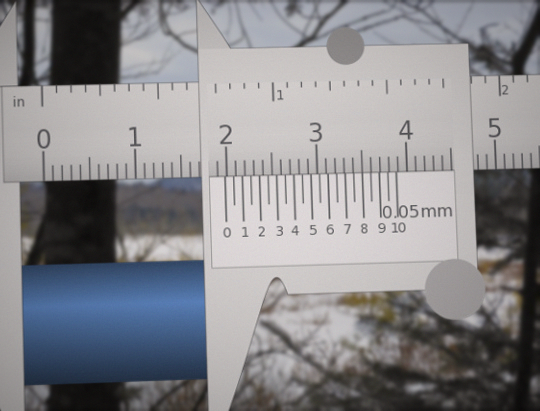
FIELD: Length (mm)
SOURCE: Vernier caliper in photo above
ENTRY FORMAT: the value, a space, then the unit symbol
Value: 19.8 mm
